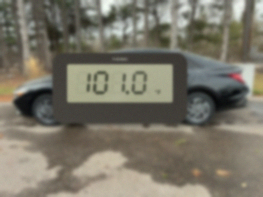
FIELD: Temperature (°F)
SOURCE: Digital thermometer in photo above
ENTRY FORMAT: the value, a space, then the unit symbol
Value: 101.0 °F
